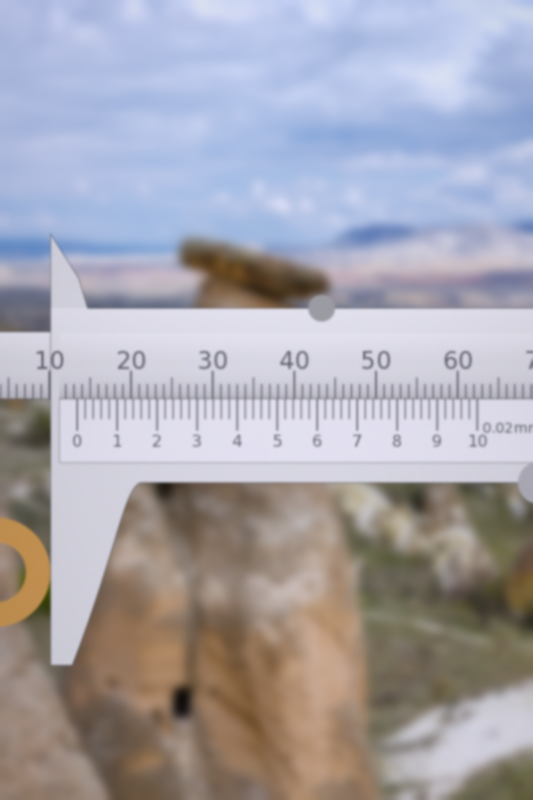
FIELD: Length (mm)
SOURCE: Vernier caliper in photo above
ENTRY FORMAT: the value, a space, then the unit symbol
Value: 13.4 mm
